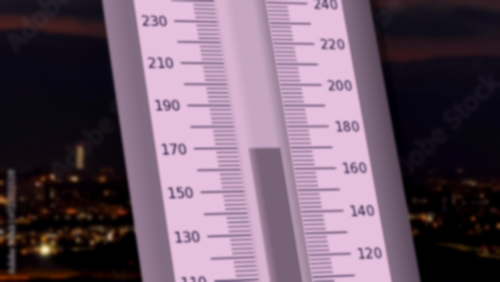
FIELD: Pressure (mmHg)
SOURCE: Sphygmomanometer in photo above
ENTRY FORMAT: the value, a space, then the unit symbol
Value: 170 mmHg
